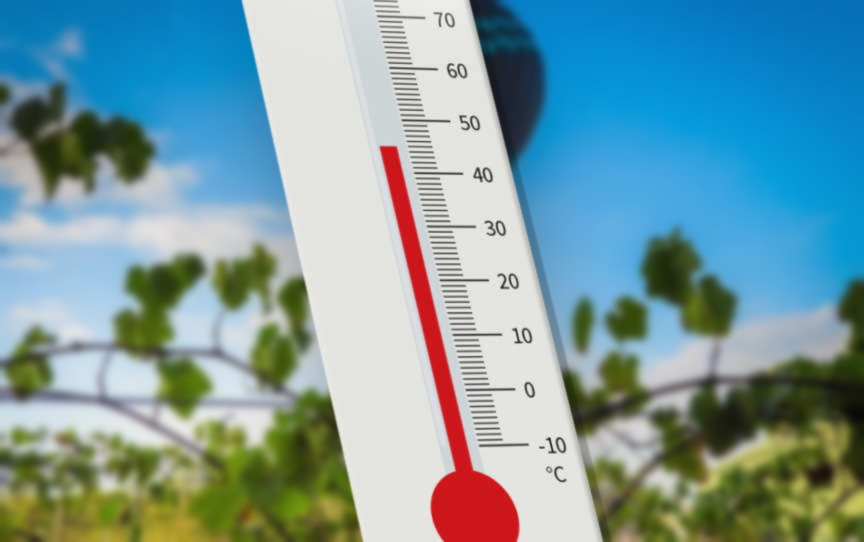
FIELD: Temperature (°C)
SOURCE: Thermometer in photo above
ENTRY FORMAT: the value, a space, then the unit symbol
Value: 45 °C
